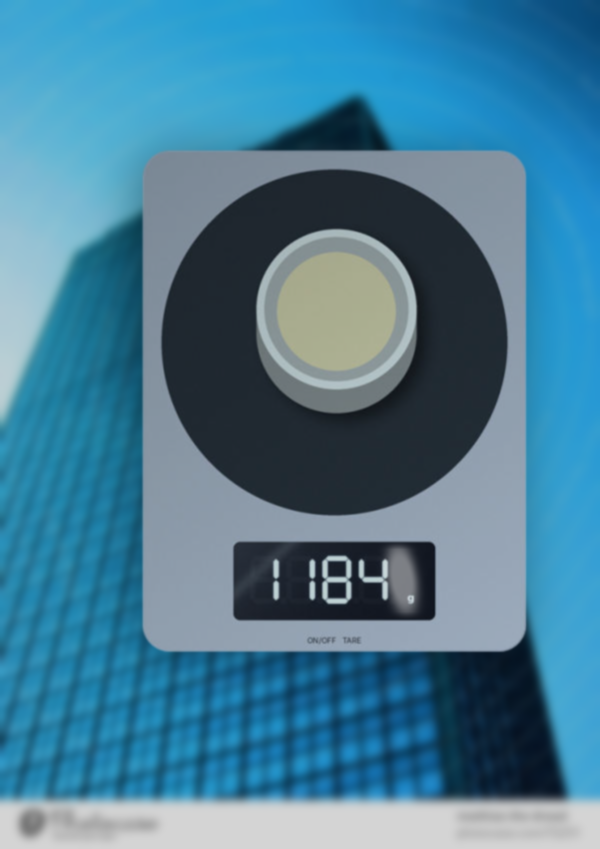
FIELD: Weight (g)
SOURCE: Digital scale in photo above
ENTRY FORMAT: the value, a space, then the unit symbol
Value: 1184 g
